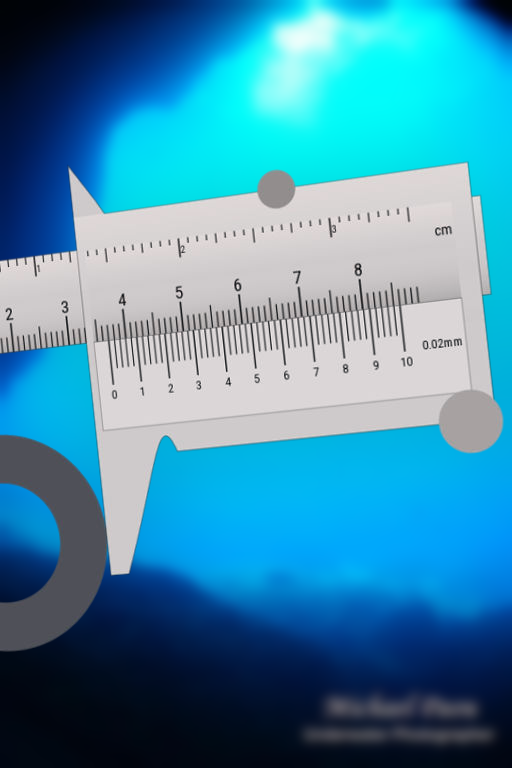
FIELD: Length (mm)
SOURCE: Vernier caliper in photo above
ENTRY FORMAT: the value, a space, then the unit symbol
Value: 37.0 mm
